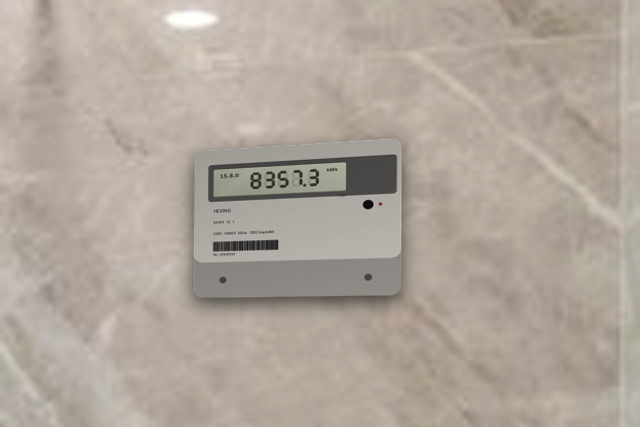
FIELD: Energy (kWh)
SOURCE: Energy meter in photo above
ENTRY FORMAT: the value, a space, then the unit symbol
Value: 8357.3 kWh
